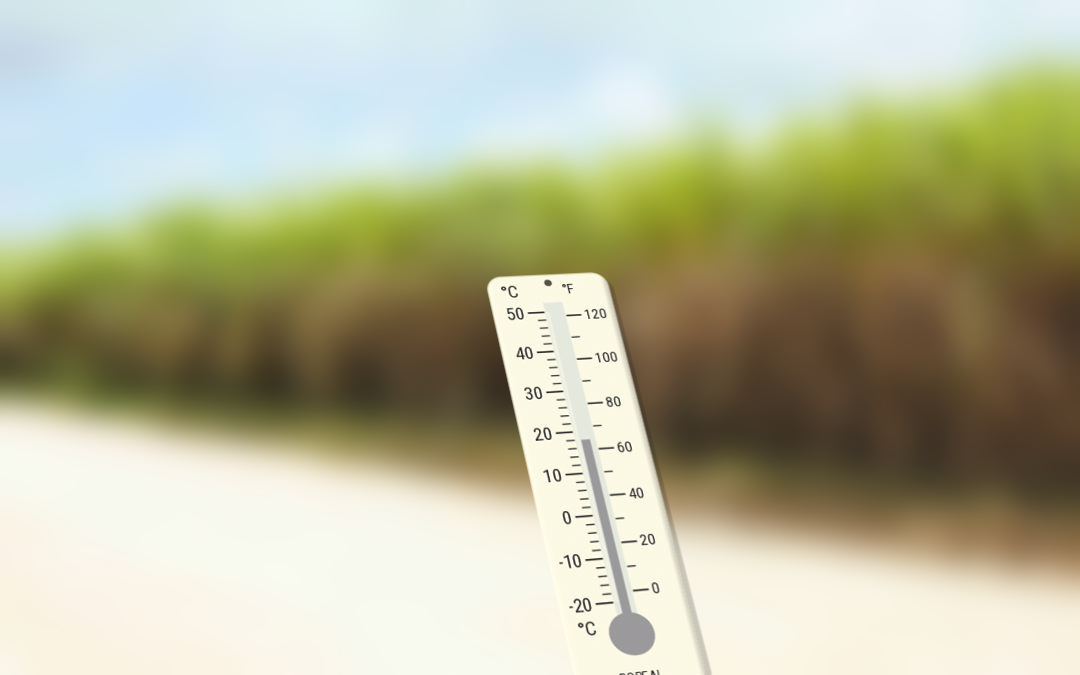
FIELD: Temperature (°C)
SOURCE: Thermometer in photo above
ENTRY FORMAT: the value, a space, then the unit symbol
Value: 18 °C
